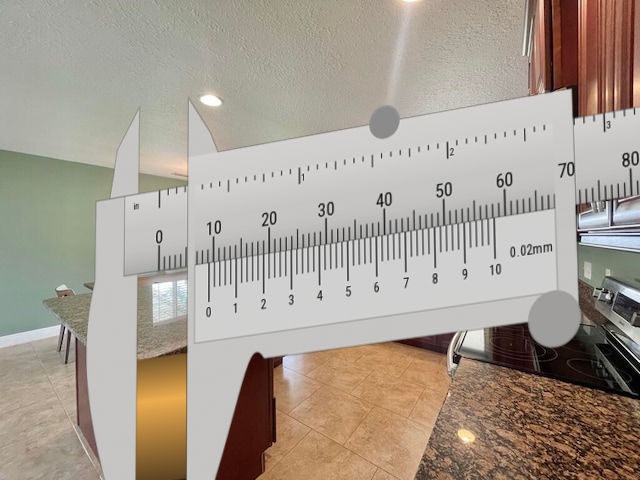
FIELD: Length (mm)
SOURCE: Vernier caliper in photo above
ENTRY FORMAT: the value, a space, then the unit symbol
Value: 9.2 mm
